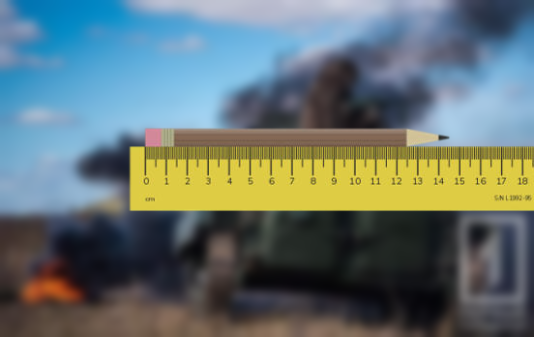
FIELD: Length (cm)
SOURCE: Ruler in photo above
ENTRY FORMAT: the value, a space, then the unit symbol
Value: 14.5 cm
